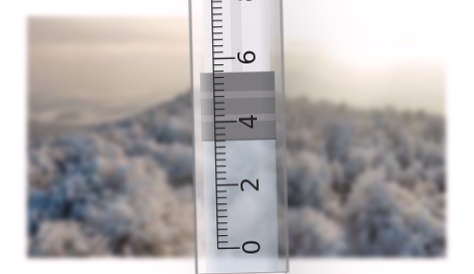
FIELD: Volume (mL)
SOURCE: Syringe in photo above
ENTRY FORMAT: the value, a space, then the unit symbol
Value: 3.4 mL
